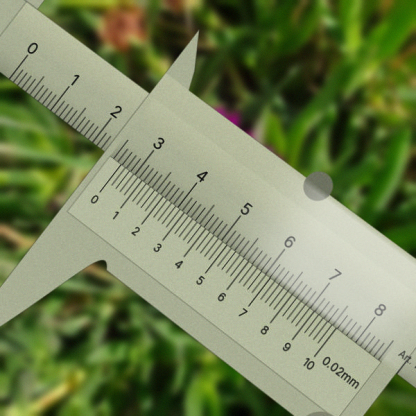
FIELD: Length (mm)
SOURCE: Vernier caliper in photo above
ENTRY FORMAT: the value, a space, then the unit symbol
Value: 26.8 mm
